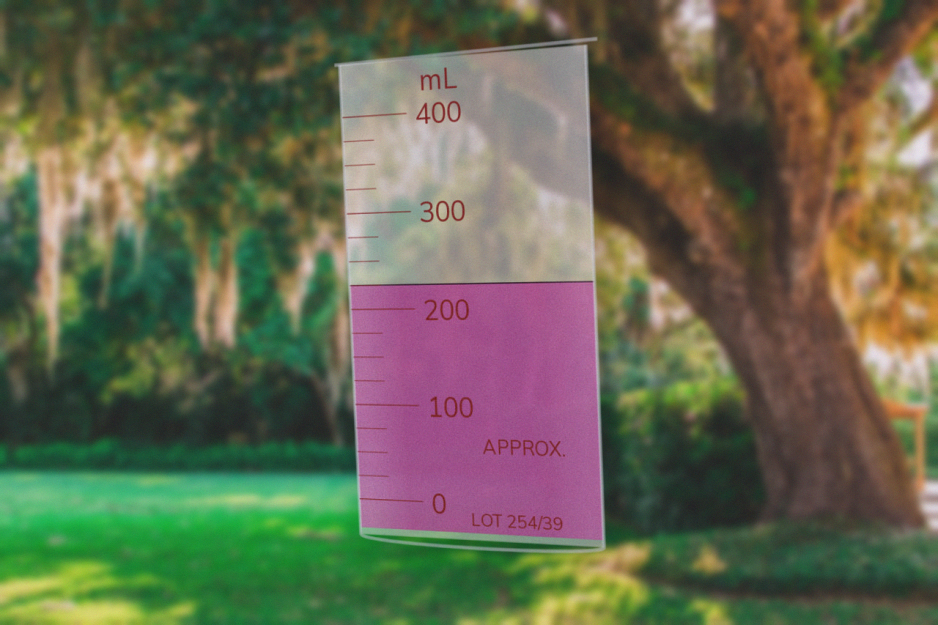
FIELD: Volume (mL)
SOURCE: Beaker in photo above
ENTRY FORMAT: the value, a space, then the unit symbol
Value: 225 mL
